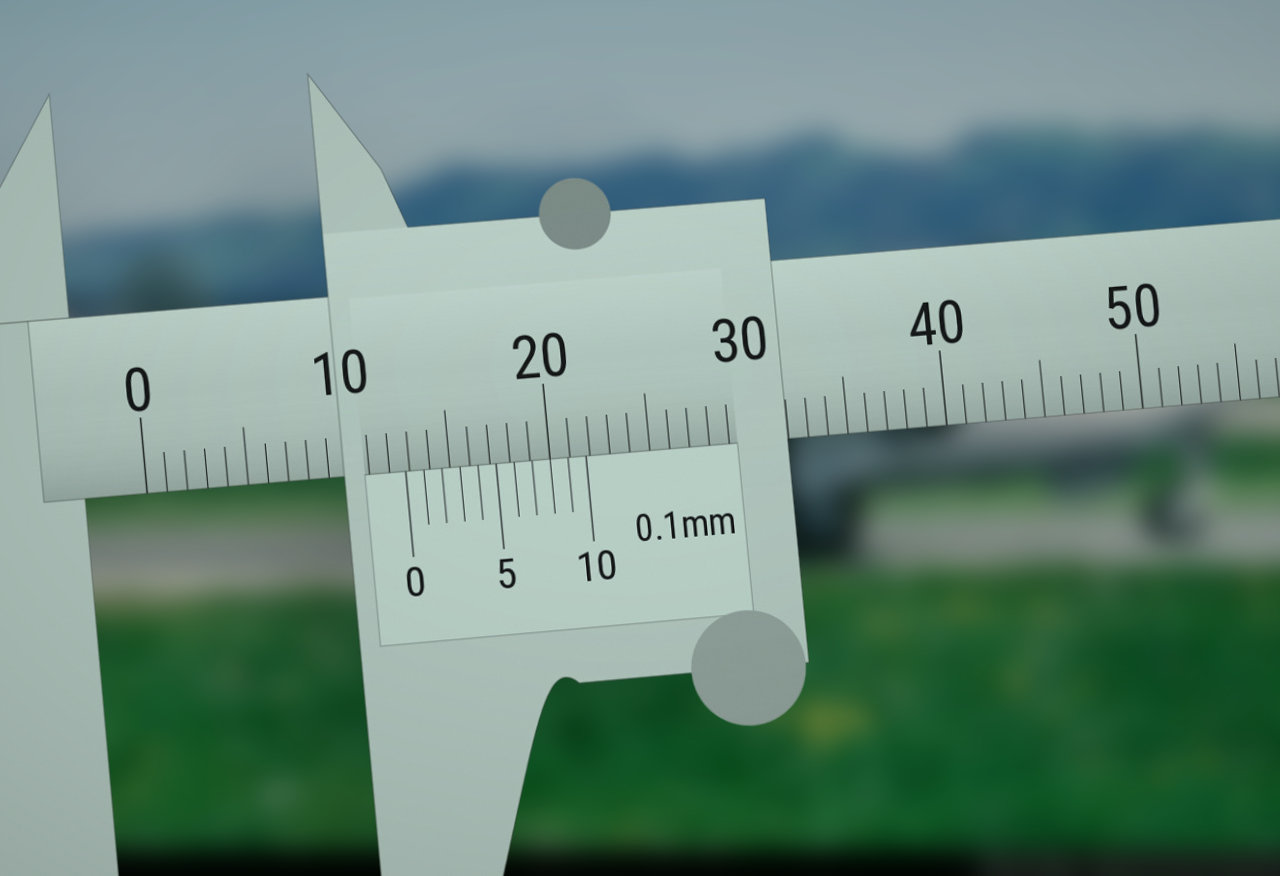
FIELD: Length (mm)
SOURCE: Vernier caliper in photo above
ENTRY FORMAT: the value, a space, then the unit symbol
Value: 12.8 mm
